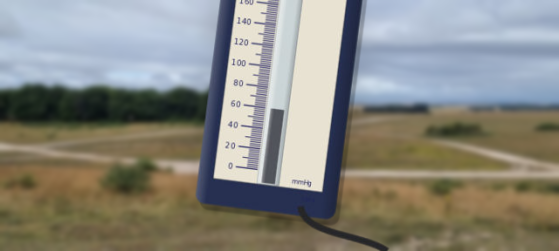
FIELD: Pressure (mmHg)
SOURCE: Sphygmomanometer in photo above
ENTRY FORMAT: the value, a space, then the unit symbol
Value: 60 mmHg
